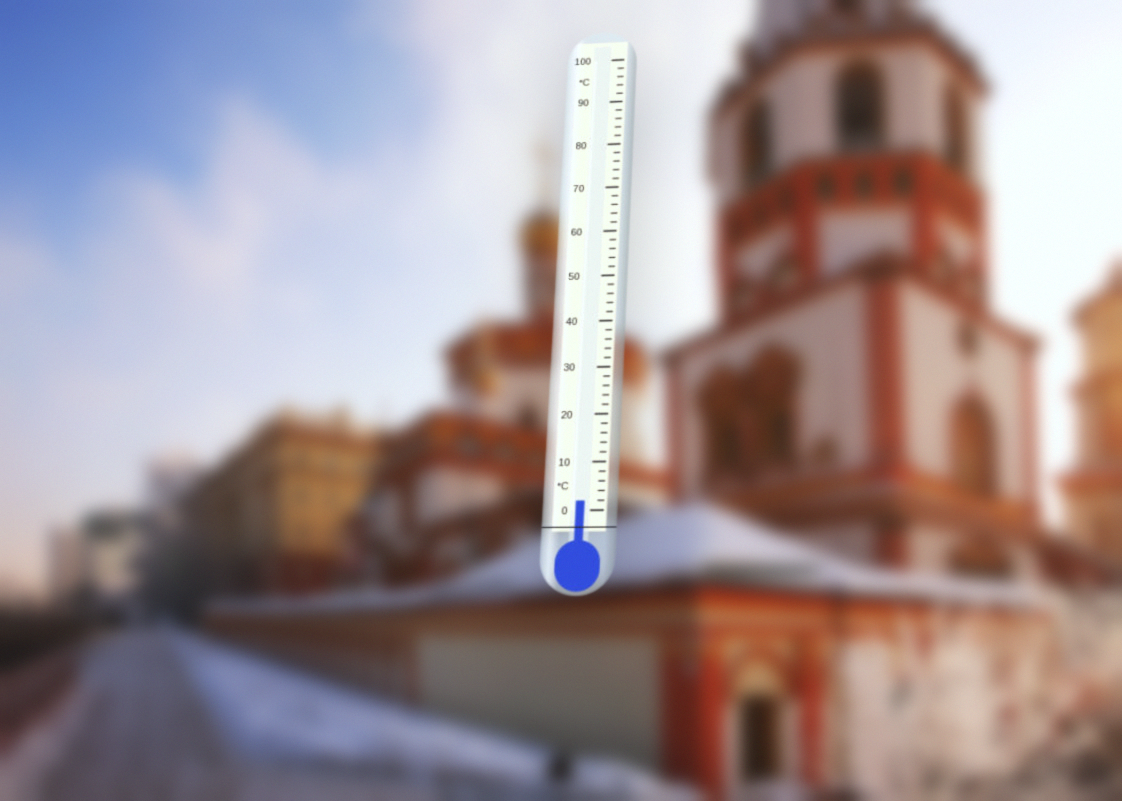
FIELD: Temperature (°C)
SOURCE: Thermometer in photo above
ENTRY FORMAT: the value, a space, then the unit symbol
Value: 2 °C
